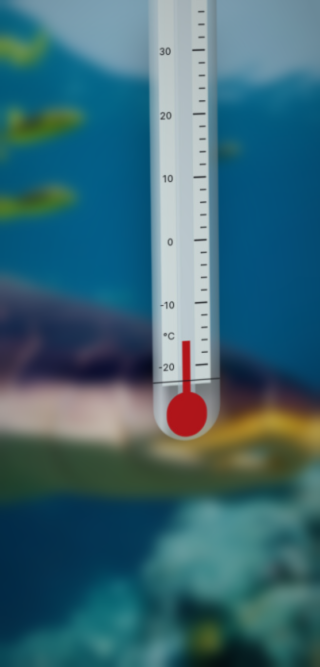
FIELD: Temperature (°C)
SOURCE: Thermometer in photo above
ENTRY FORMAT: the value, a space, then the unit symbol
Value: -16 °C
